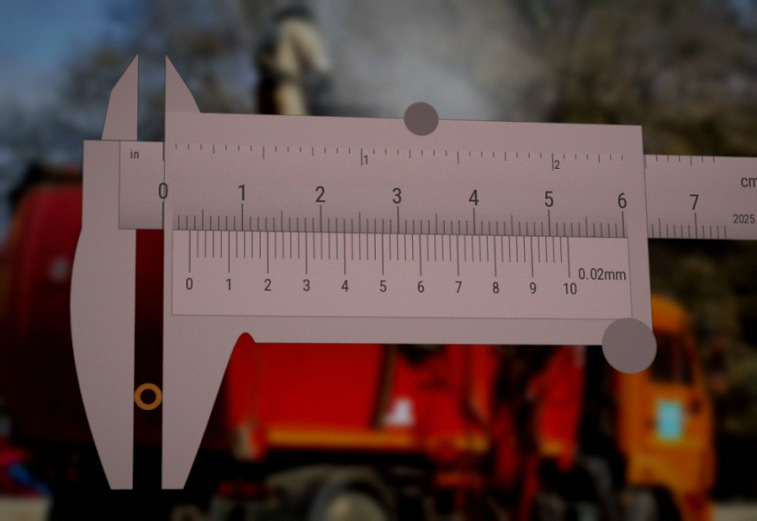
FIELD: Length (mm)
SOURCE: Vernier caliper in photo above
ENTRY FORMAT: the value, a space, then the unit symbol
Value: 3.4 mm
